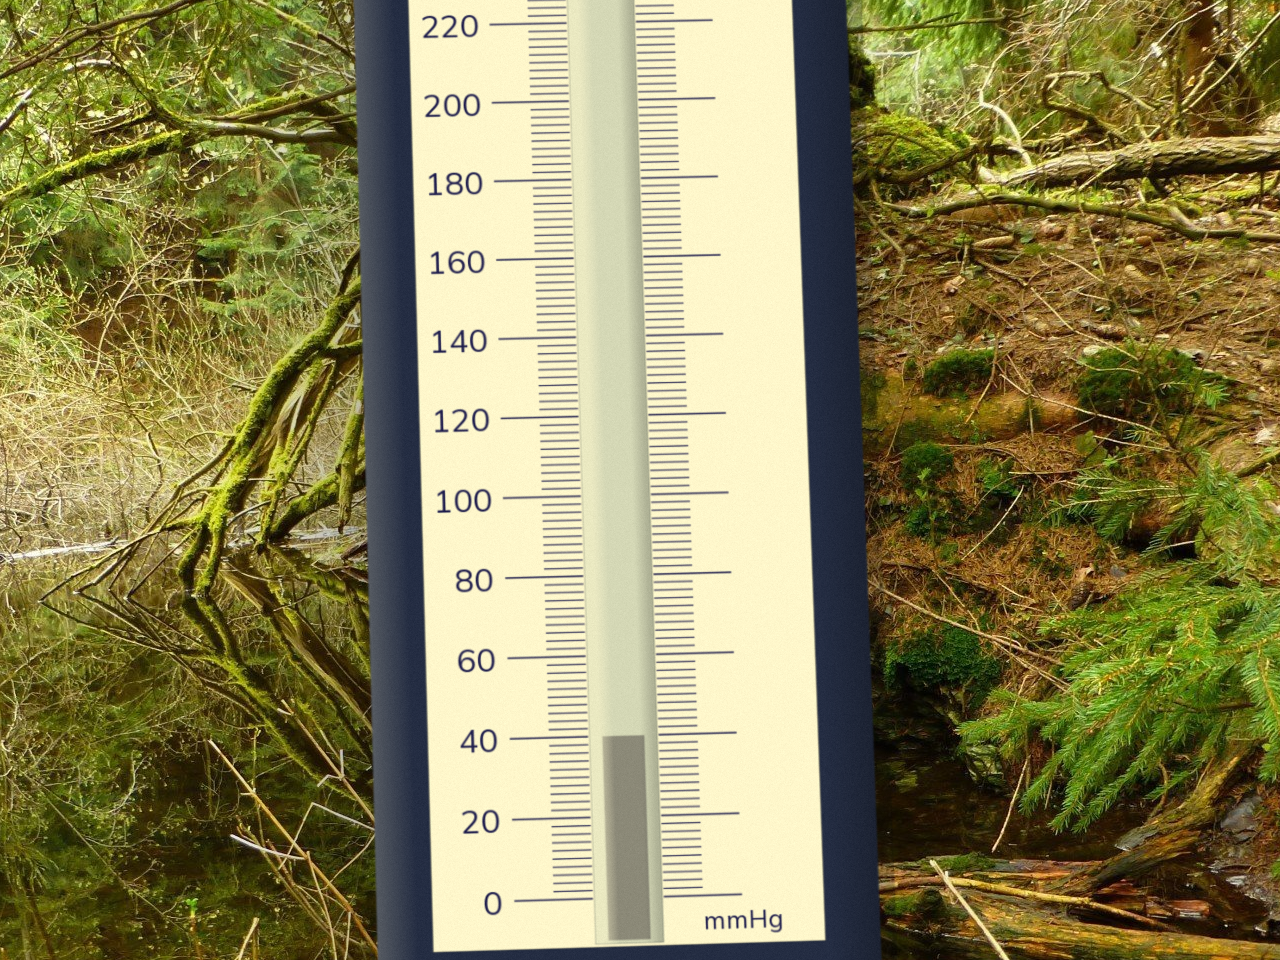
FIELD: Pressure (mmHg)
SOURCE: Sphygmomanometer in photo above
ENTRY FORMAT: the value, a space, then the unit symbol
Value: 40 mmHg
